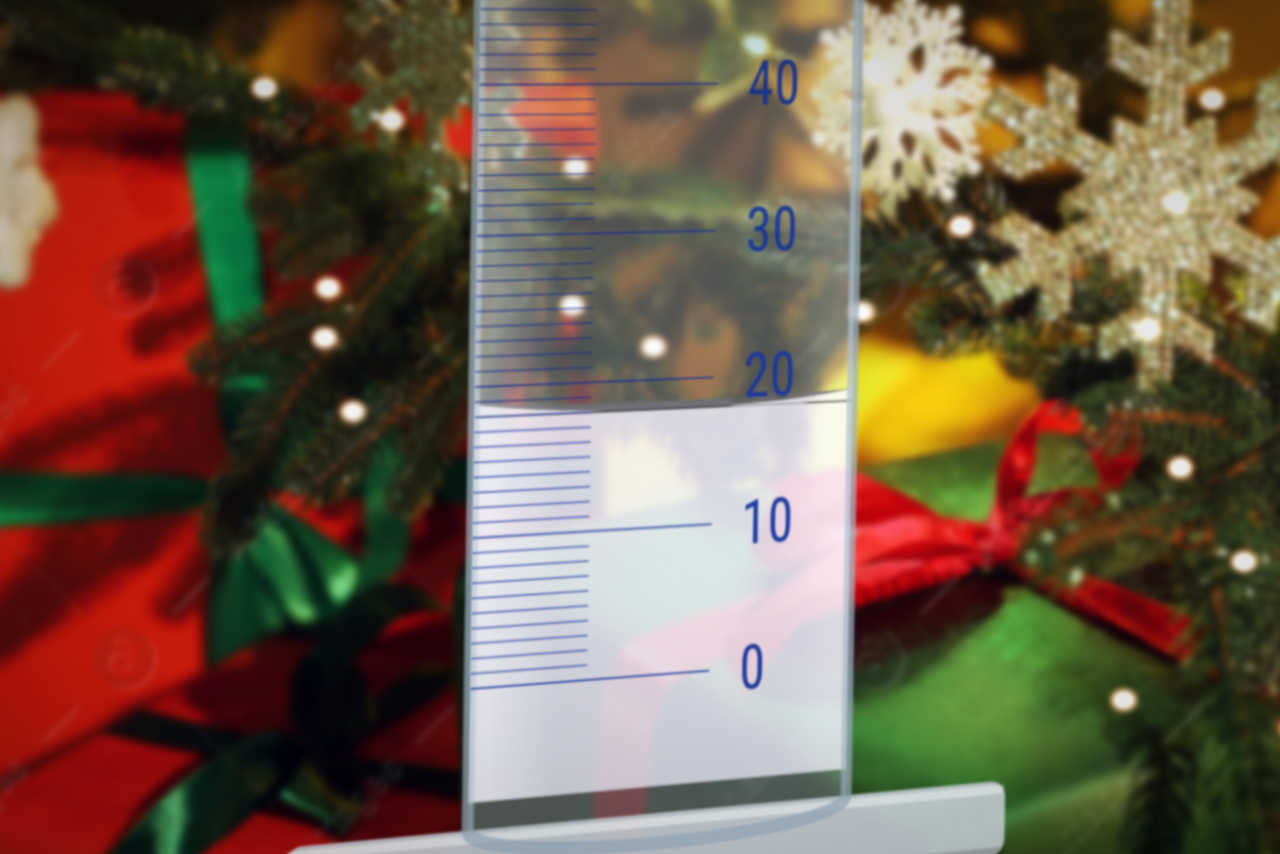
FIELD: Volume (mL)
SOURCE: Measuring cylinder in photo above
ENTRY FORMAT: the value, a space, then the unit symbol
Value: 18 mL
